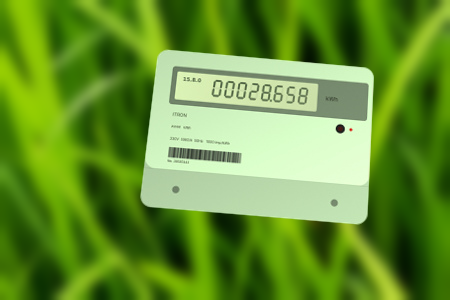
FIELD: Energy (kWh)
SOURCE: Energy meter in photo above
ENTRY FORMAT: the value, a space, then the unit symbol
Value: 28.658 kWh
